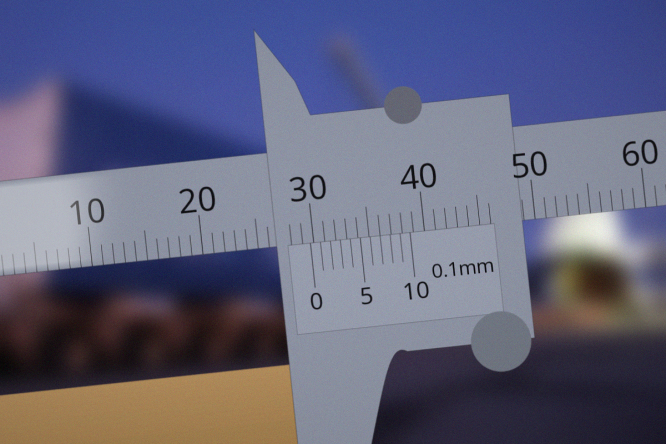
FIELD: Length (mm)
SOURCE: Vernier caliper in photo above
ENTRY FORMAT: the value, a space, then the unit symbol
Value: 29.7 mm
